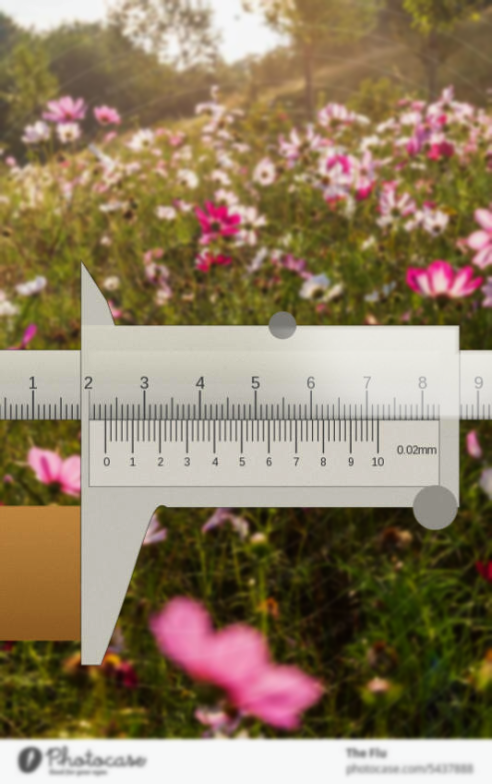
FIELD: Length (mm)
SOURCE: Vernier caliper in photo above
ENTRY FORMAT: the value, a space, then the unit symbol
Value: 23.0 mm
